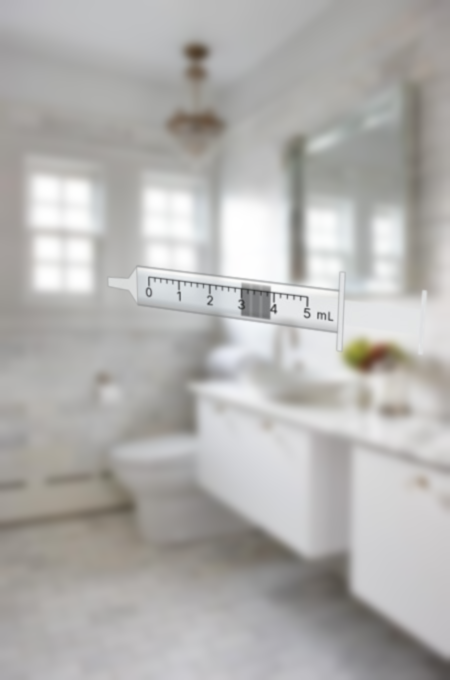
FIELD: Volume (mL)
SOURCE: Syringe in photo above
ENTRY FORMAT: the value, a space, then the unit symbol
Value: 3 mL
